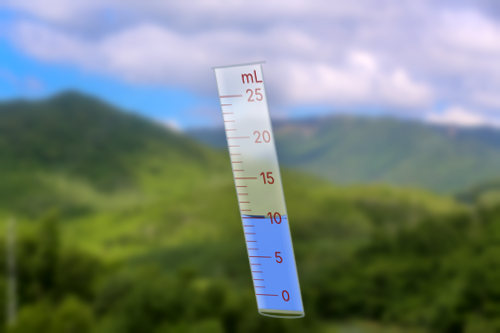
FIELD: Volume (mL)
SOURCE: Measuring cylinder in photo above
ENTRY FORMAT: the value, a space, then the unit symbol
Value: 10 mL
